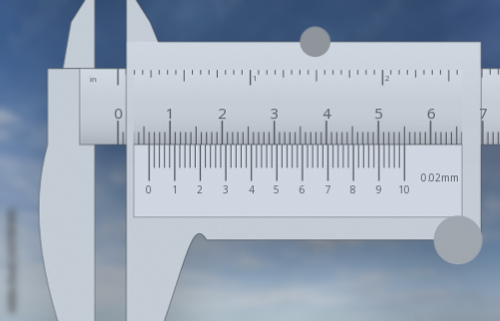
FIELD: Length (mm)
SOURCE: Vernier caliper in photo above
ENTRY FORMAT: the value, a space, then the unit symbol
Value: 6.0 mm
